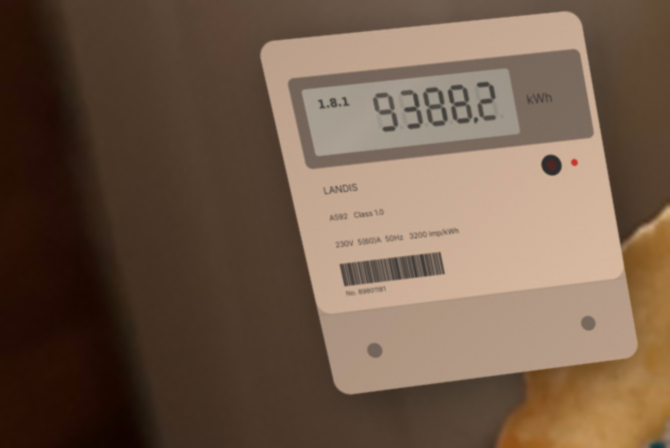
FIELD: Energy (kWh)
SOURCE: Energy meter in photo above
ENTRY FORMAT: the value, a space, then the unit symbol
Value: 9388.2 kWh
